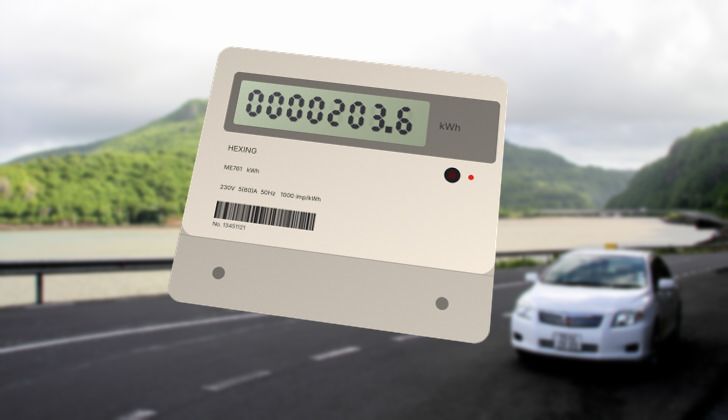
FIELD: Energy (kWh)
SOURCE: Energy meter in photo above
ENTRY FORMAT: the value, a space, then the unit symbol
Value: 203.6 kWh
